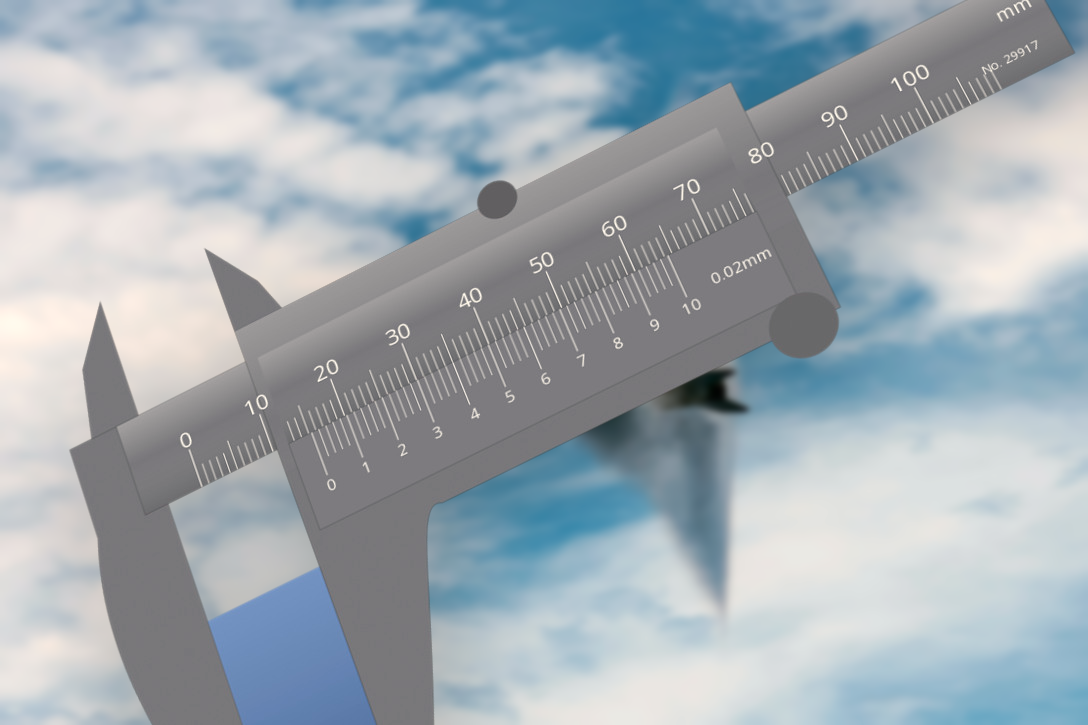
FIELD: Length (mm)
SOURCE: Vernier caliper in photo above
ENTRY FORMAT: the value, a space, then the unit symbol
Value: 15.4 mm
